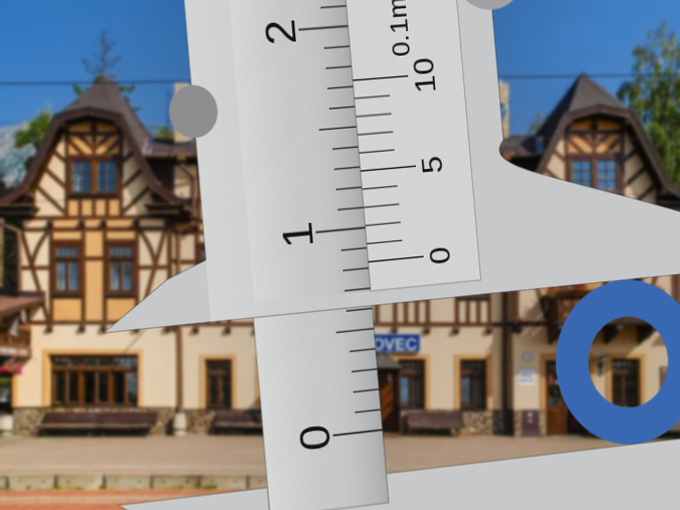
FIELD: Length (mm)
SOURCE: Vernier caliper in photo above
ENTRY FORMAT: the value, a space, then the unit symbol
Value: 8.3 mm
